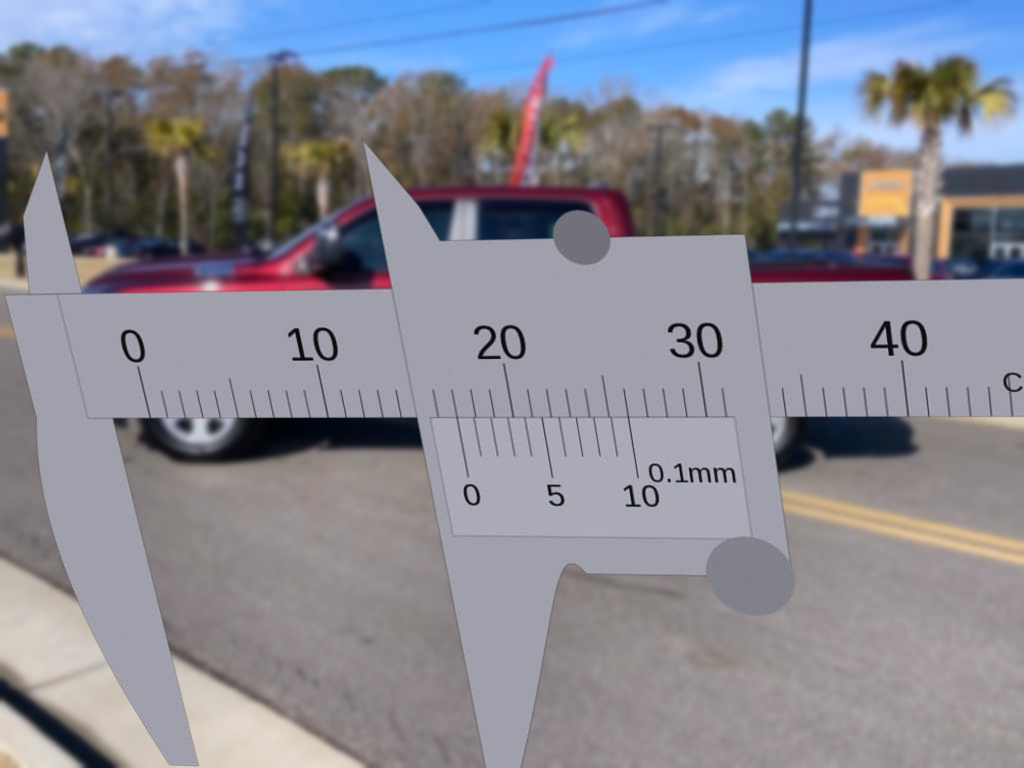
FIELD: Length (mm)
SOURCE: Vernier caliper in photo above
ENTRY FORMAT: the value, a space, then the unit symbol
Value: 17.0 mm
